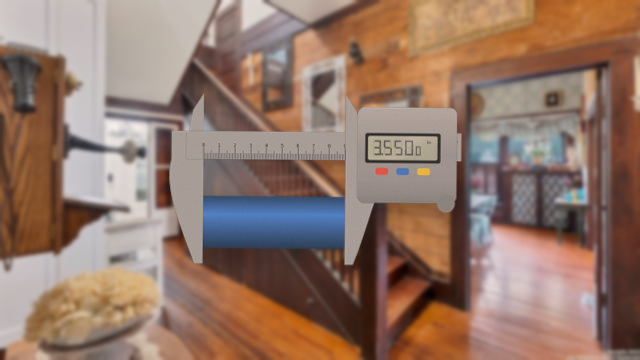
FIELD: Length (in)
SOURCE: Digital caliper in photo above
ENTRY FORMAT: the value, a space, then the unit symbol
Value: 3.5500 in
